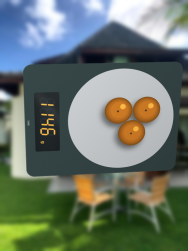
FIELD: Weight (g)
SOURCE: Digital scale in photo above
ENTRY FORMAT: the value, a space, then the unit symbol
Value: 1146 g
